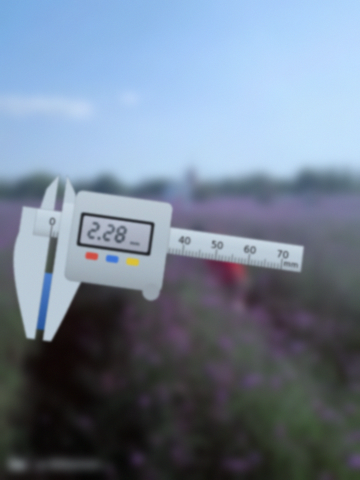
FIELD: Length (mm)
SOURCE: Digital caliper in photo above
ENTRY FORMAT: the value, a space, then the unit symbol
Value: 2.28 mm
